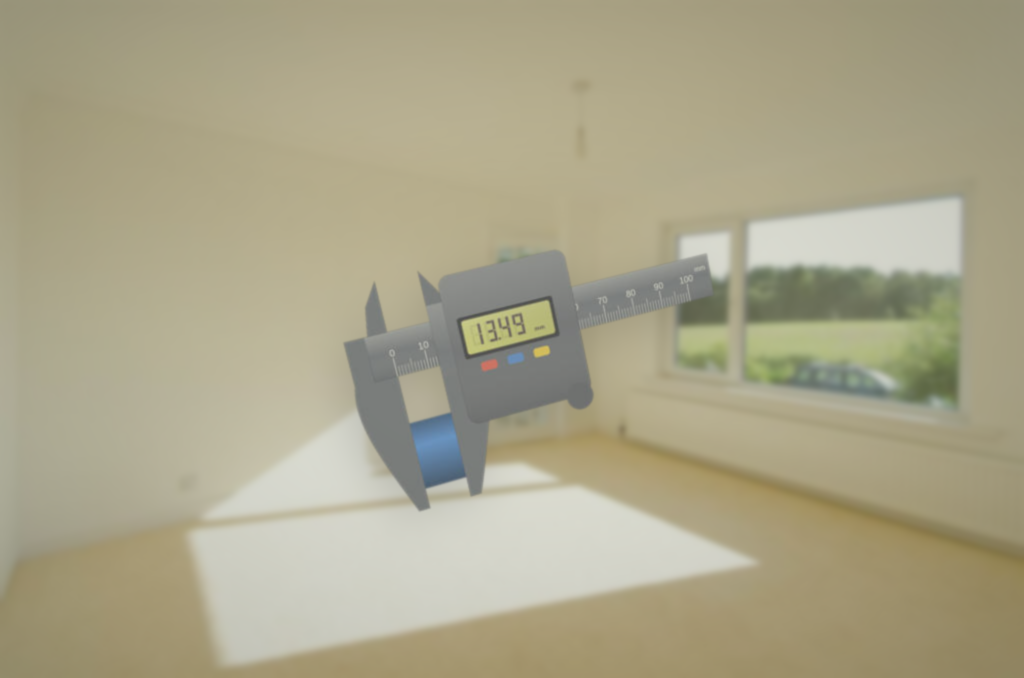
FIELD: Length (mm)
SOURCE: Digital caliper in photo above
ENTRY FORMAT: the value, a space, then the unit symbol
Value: 13.49 mm
